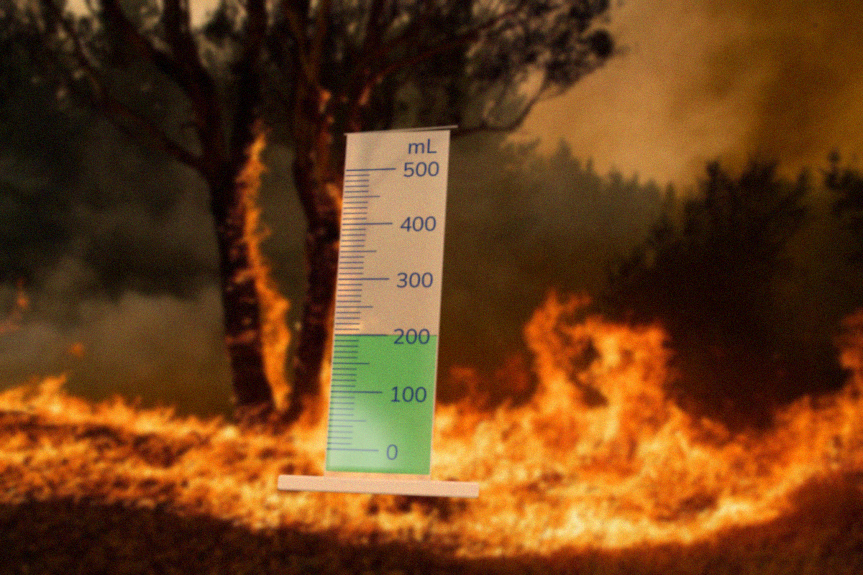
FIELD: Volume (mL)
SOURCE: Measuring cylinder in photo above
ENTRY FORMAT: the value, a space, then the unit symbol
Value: 200 mL
